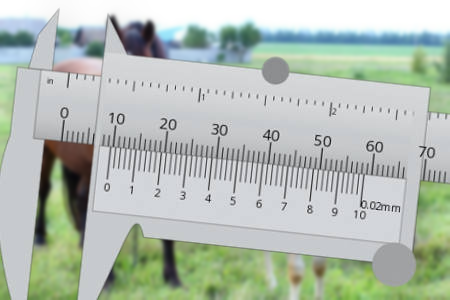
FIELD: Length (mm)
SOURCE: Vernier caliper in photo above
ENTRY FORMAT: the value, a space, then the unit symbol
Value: 9.5 mm
